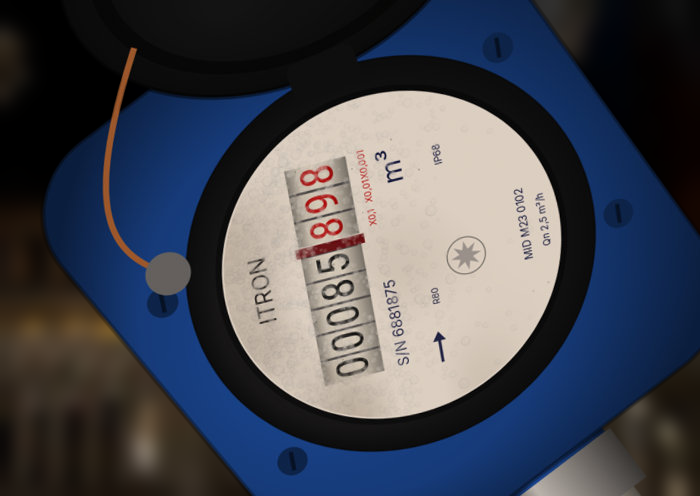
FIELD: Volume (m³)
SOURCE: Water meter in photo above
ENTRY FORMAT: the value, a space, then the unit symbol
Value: 85.898 m³
